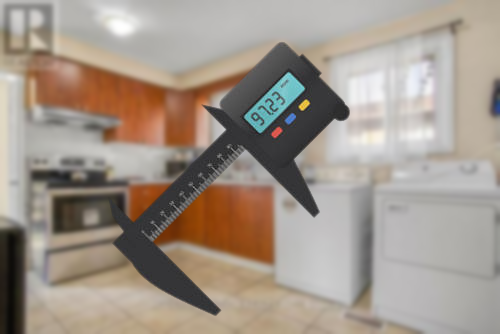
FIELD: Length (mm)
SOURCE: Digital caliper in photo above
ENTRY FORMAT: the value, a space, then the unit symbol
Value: 97.23 mm
